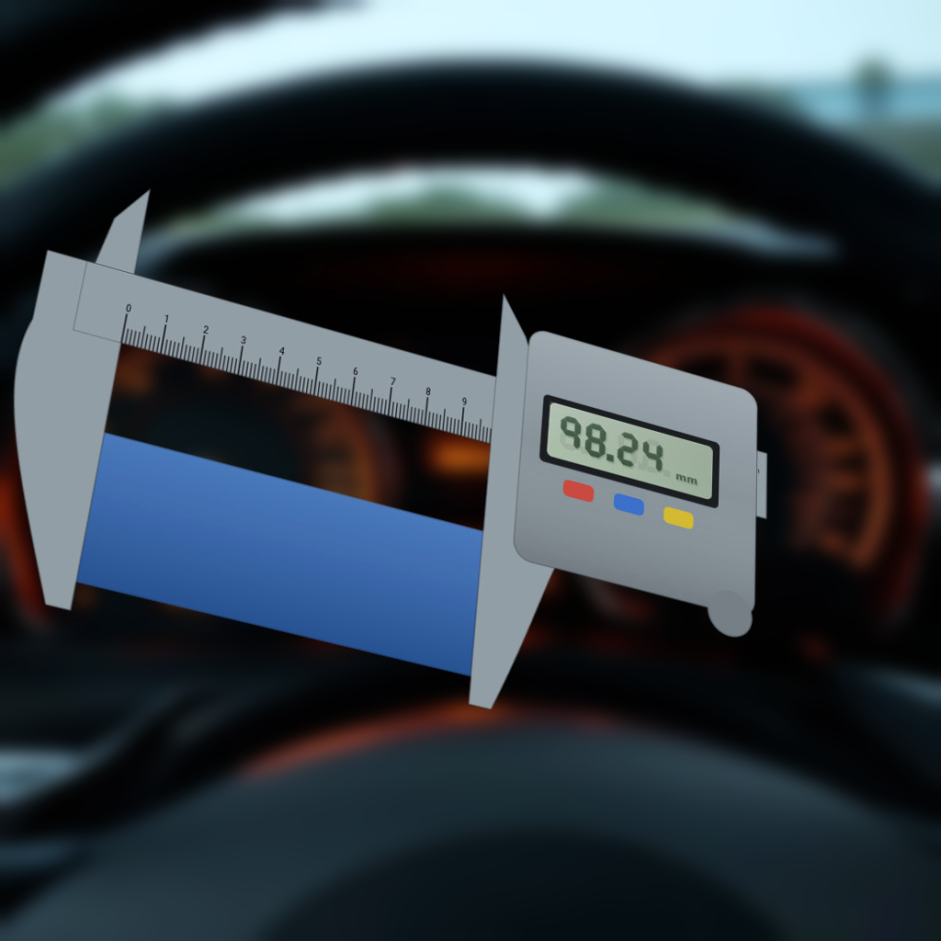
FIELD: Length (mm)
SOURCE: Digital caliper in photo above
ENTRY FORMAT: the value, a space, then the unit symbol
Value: 98.24 mm
